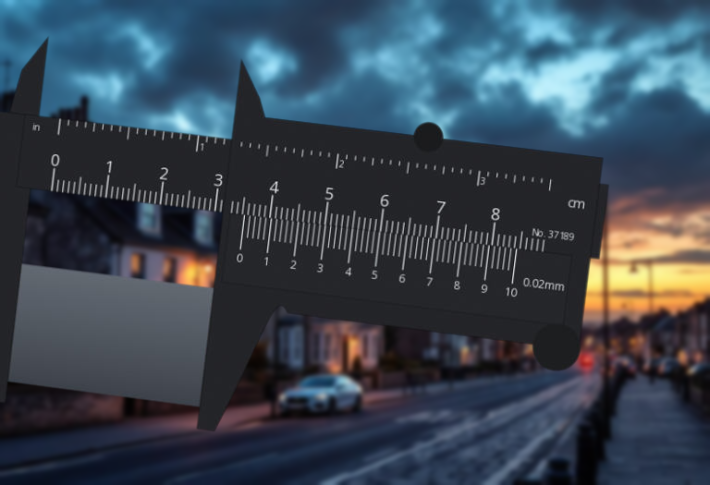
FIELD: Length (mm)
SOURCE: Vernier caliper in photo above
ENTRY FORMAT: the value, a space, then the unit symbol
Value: 35.4 mm
